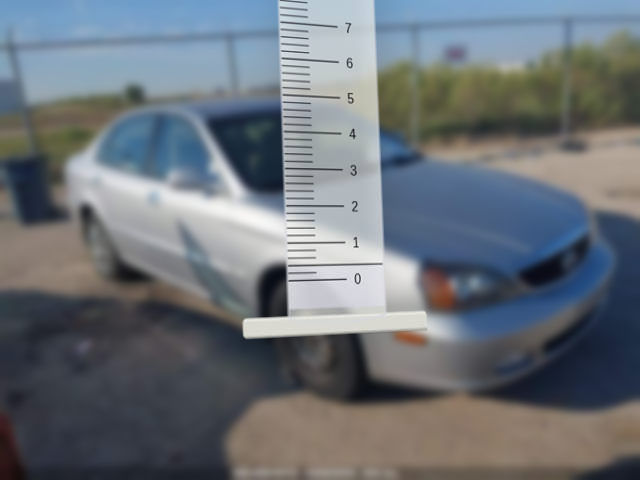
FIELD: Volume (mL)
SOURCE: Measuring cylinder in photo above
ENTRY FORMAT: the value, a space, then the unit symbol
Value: 0.4 mL
